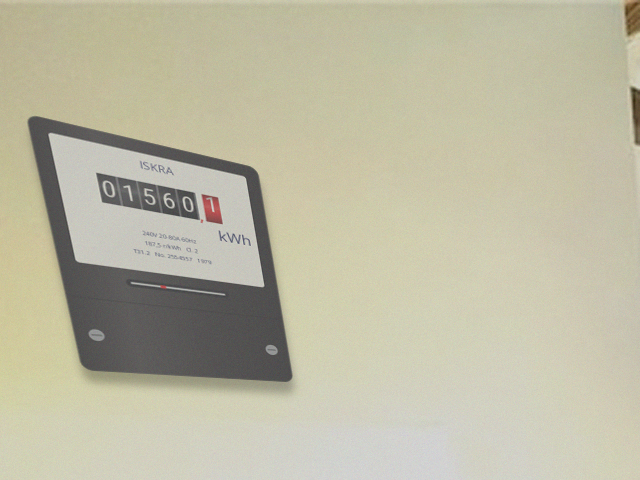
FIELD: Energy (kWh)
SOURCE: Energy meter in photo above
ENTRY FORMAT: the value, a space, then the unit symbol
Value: 1560.1 kWh
